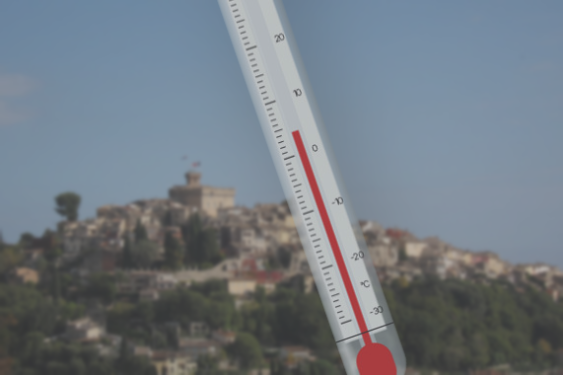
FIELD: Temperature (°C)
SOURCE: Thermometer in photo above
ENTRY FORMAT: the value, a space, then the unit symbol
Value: 4 °C
